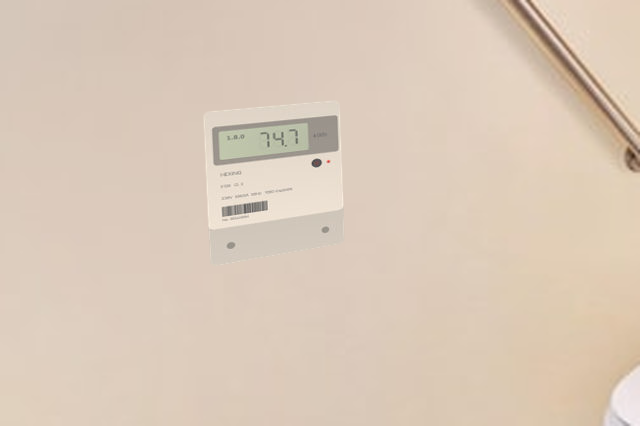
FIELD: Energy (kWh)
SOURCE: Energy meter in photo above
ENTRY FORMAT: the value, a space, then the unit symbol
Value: 74.7 kWh
